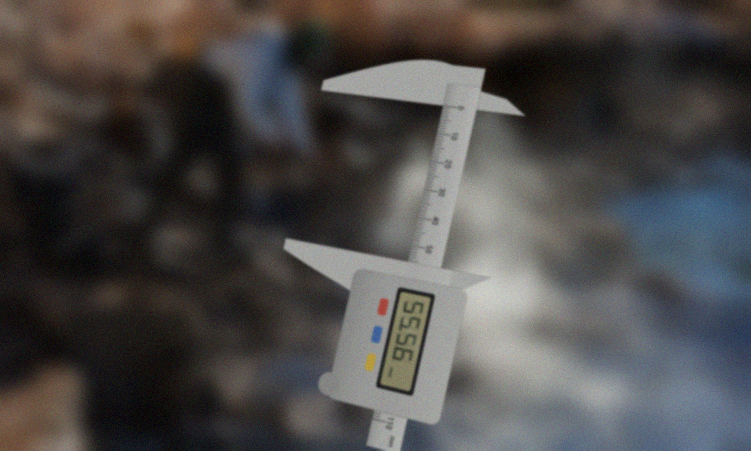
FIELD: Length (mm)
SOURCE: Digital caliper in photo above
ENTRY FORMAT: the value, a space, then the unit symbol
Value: 55.56 mm
